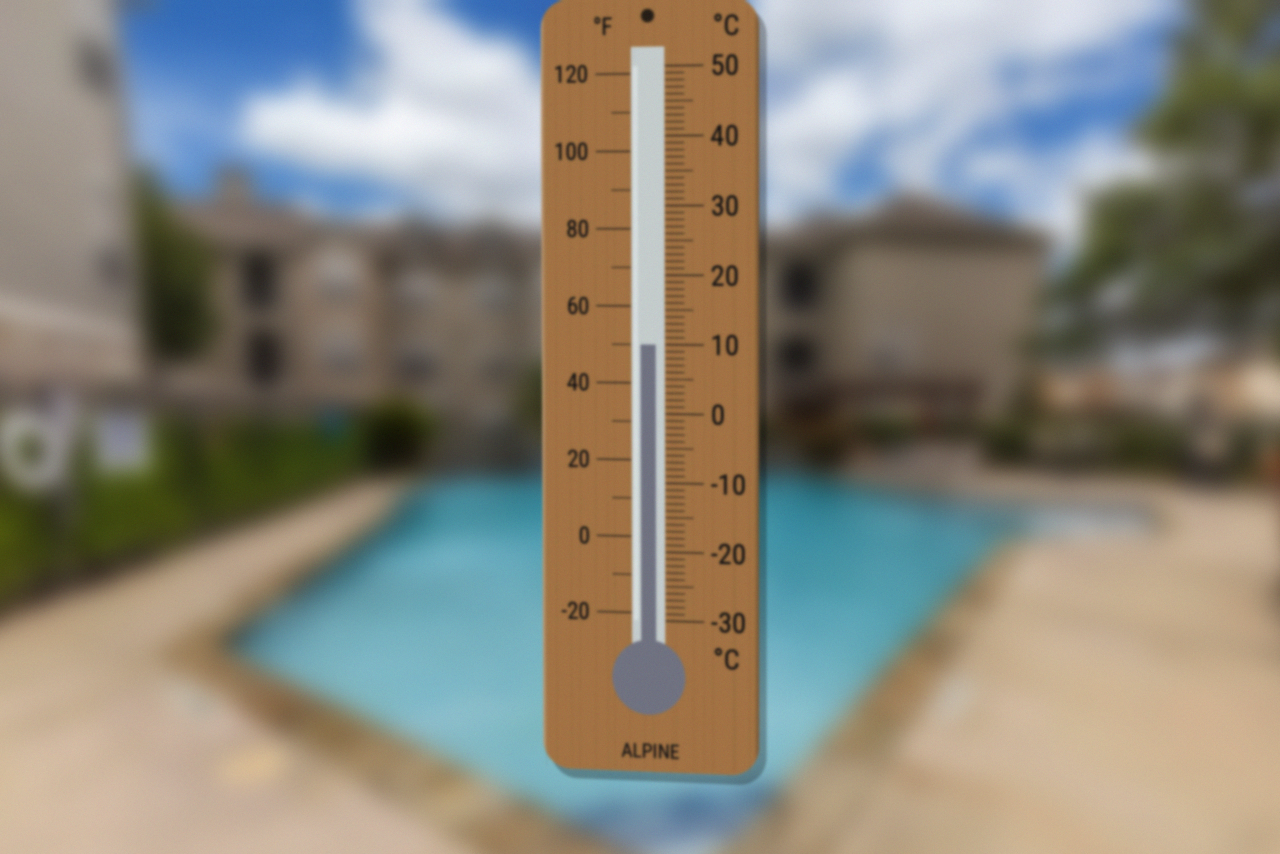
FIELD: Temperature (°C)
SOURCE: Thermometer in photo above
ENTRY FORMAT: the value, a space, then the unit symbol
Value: 10 °C
